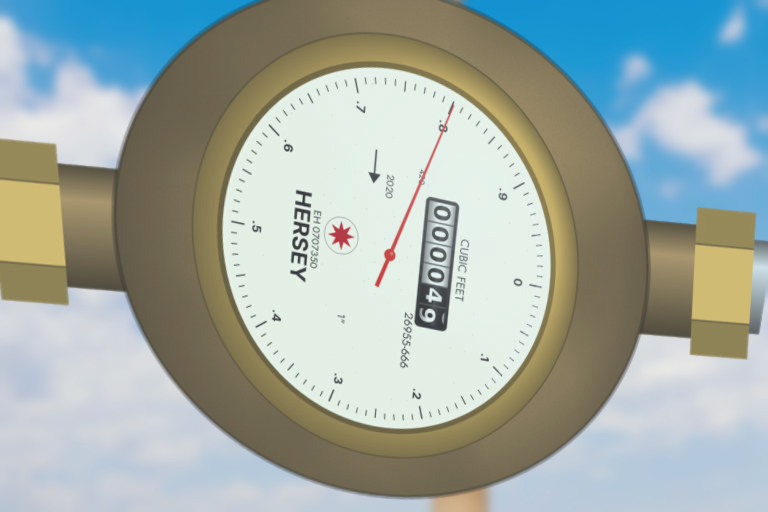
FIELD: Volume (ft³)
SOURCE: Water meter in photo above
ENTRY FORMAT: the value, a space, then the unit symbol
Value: 48.80 ft³
